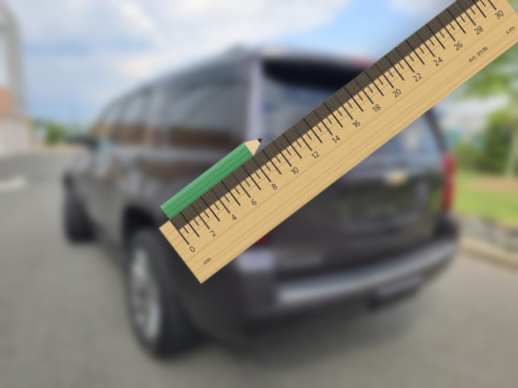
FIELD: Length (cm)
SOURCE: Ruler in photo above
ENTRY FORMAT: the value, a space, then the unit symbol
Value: 9.5 cm
